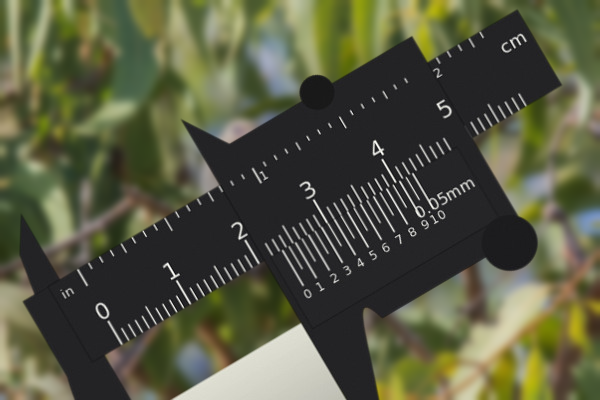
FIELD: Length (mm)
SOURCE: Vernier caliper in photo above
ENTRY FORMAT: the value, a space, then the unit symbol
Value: 23.4 mm
